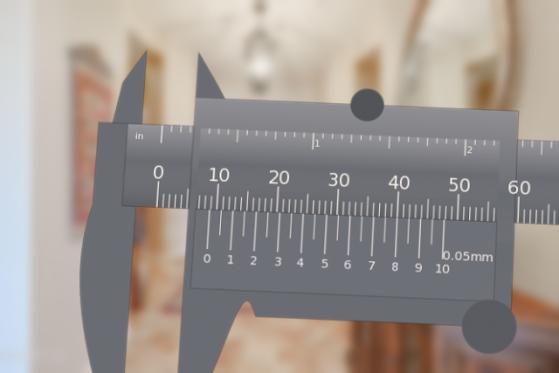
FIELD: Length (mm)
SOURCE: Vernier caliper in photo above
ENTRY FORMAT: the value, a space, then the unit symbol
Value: 8.8 mm
